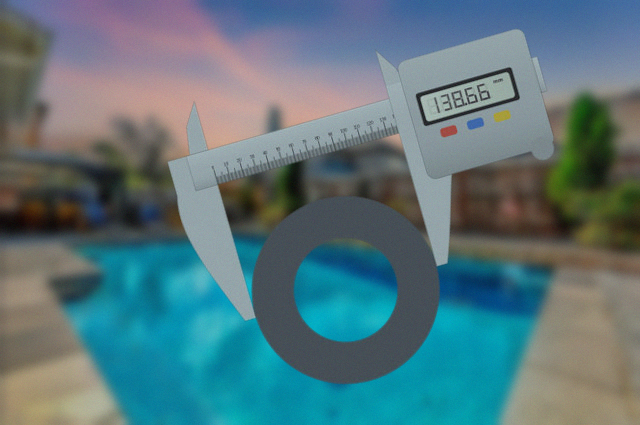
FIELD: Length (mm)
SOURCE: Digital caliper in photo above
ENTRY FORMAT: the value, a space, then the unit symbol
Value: 138.66 mm
